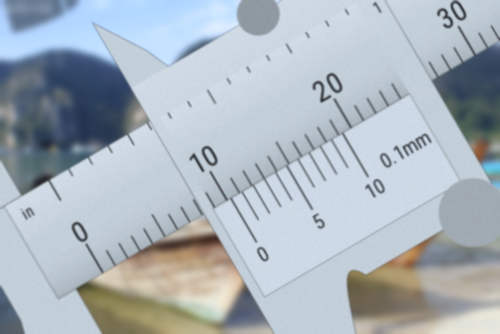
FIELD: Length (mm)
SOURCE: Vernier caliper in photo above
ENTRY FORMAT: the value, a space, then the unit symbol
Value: 10.3 mm
